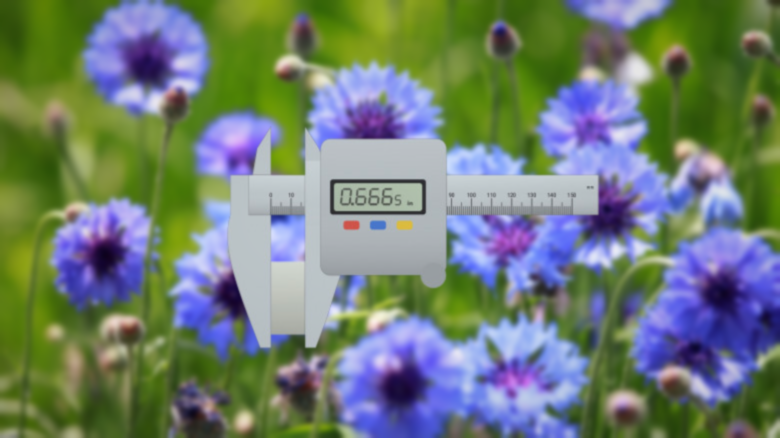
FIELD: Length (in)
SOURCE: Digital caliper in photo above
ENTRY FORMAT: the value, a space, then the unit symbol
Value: 0.6665 in
